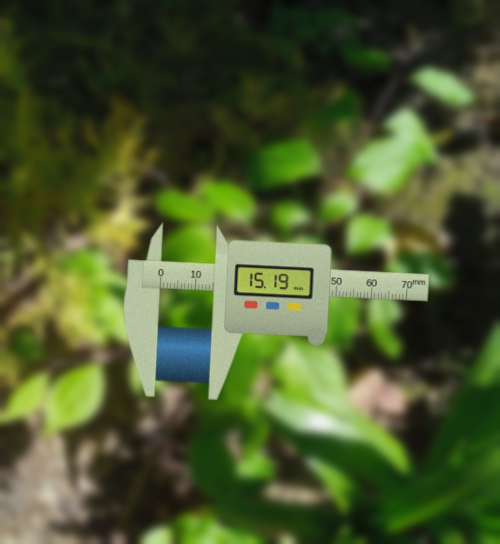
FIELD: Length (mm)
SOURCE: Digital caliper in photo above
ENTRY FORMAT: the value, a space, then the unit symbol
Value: 15.19 mm
